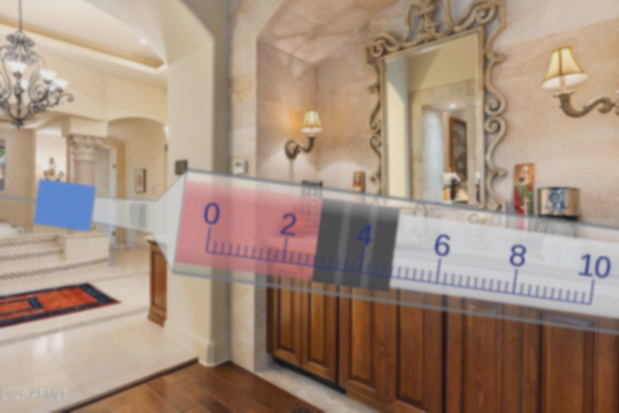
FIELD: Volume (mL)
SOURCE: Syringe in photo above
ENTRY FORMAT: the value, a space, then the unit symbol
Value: 2.8 mL
